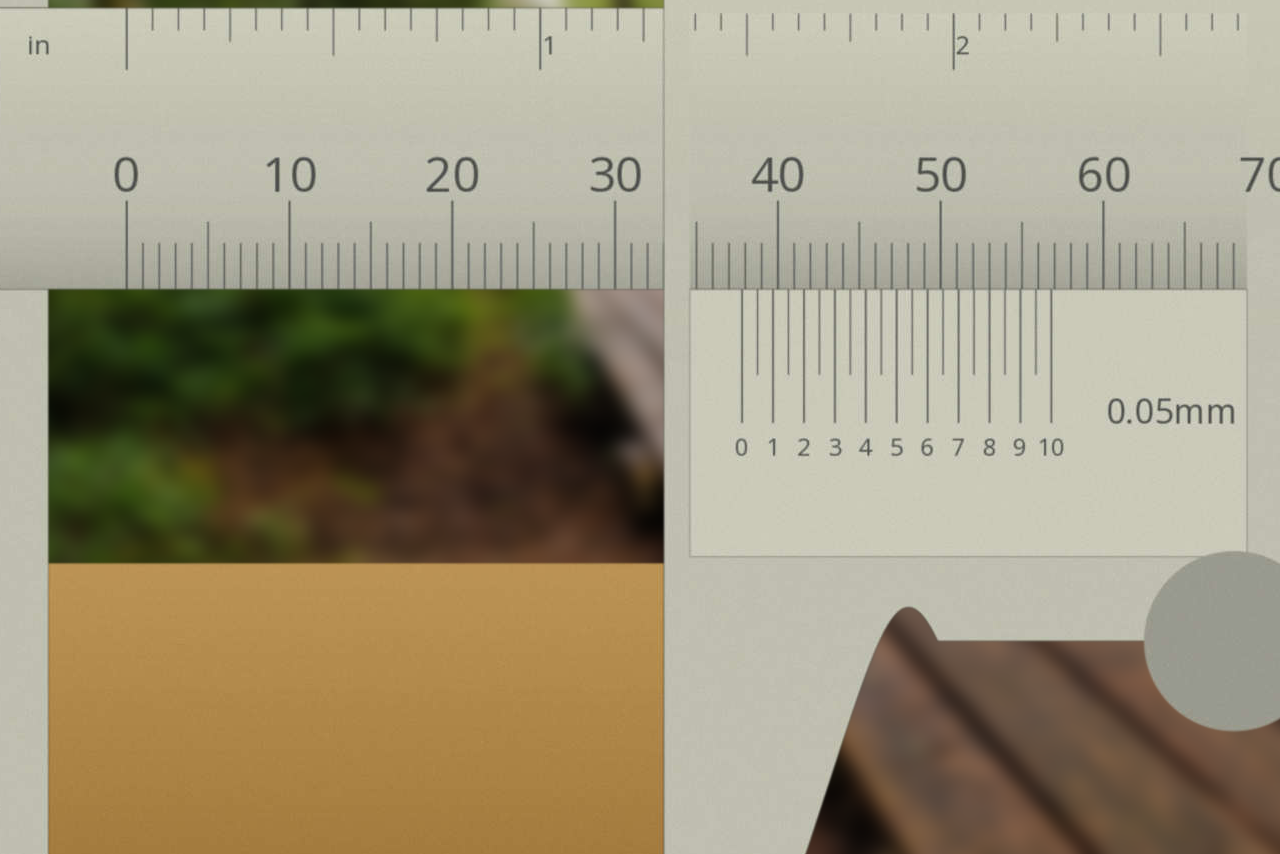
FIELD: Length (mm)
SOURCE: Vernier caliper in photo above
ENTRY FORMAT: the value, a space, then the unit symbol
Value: 37.8 mm
